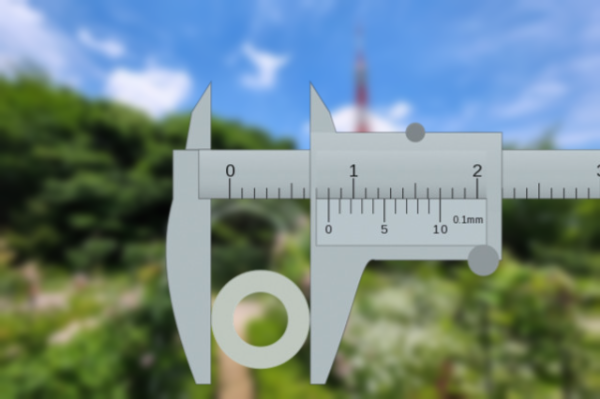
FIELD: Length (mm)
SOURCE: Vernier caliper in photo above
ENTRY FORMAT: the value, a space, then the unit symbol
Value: 8.0 mm
